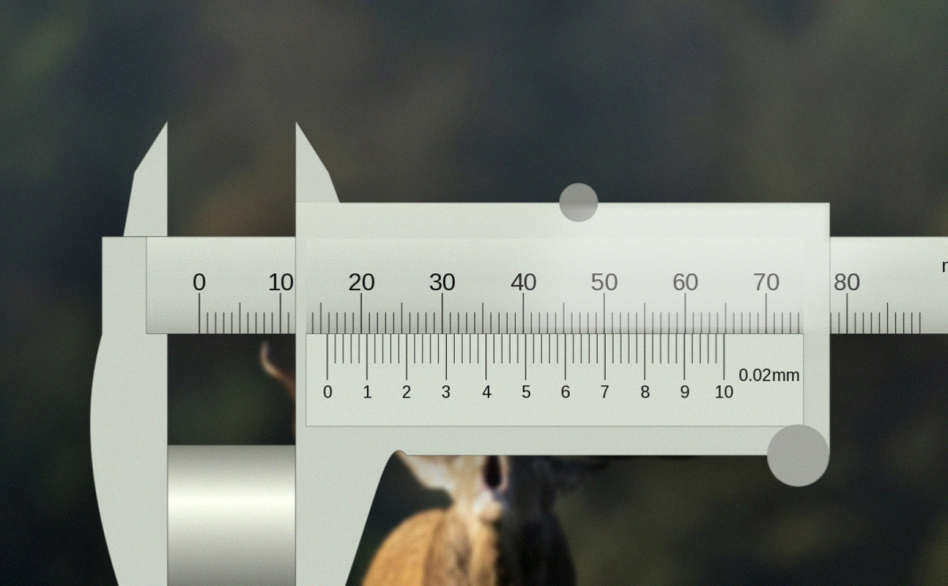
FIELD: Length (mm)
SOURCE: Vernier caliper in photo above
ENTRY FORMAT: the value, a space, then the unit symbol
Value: 15.8 mm
